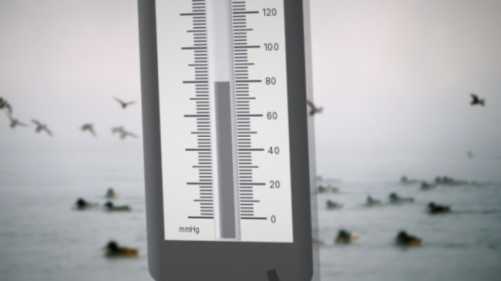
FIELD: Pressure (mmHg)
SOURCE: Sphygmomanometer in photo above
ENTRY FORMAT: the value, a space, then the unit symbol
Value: 80 mmHg
